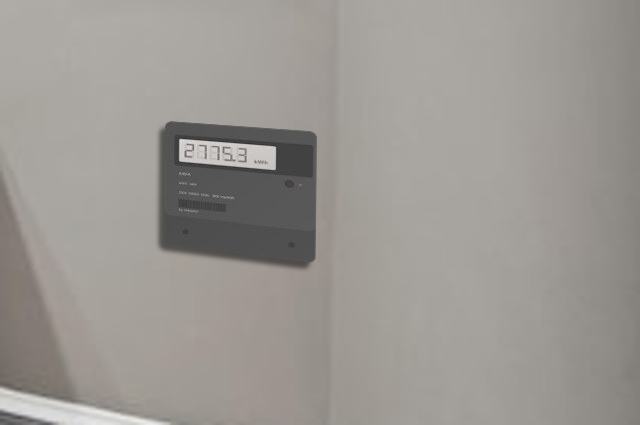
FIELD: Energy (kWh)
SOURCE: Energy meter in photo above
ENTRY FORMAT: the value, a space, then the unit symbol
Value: 2775.3 kWh
